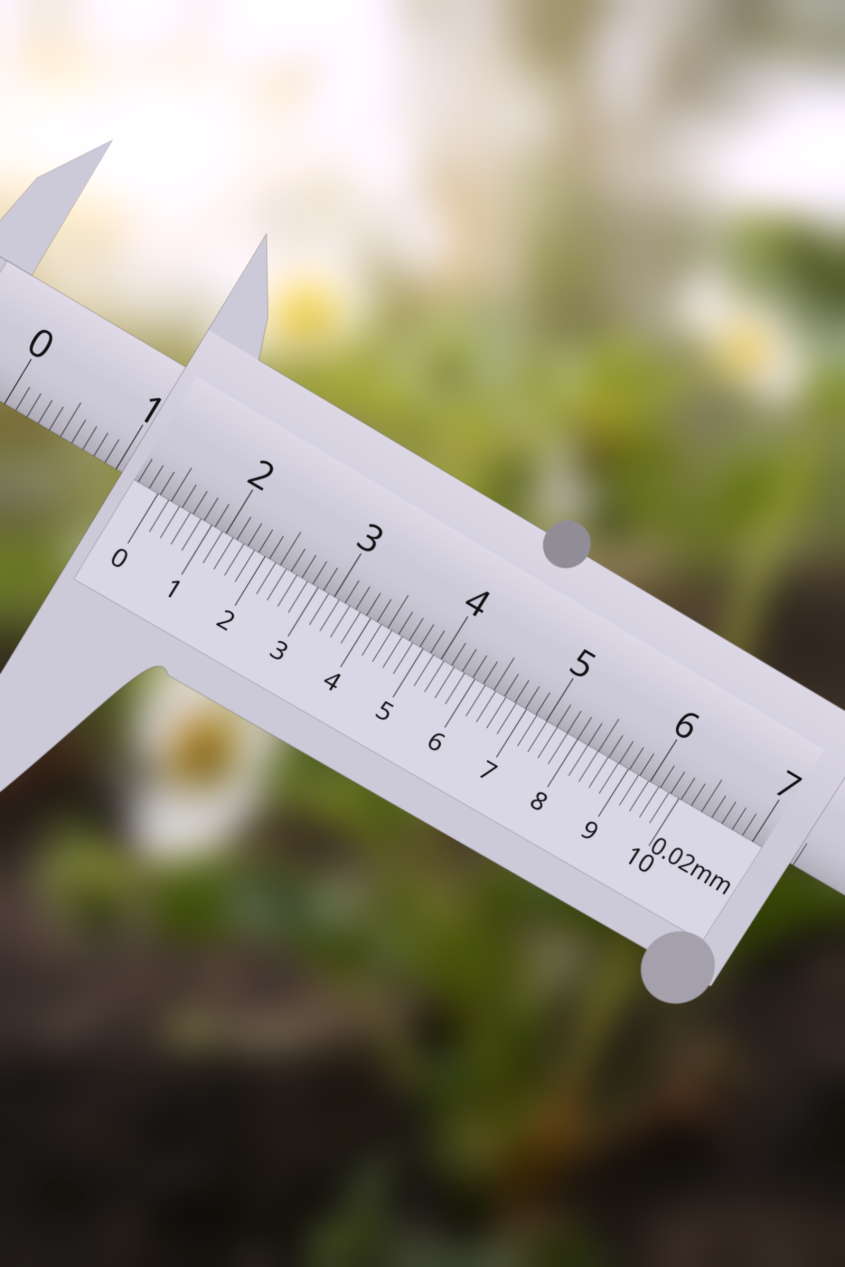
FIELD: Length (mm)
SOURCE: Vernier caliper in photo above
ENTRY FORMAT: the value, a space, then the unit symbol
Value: 13.8 mm
